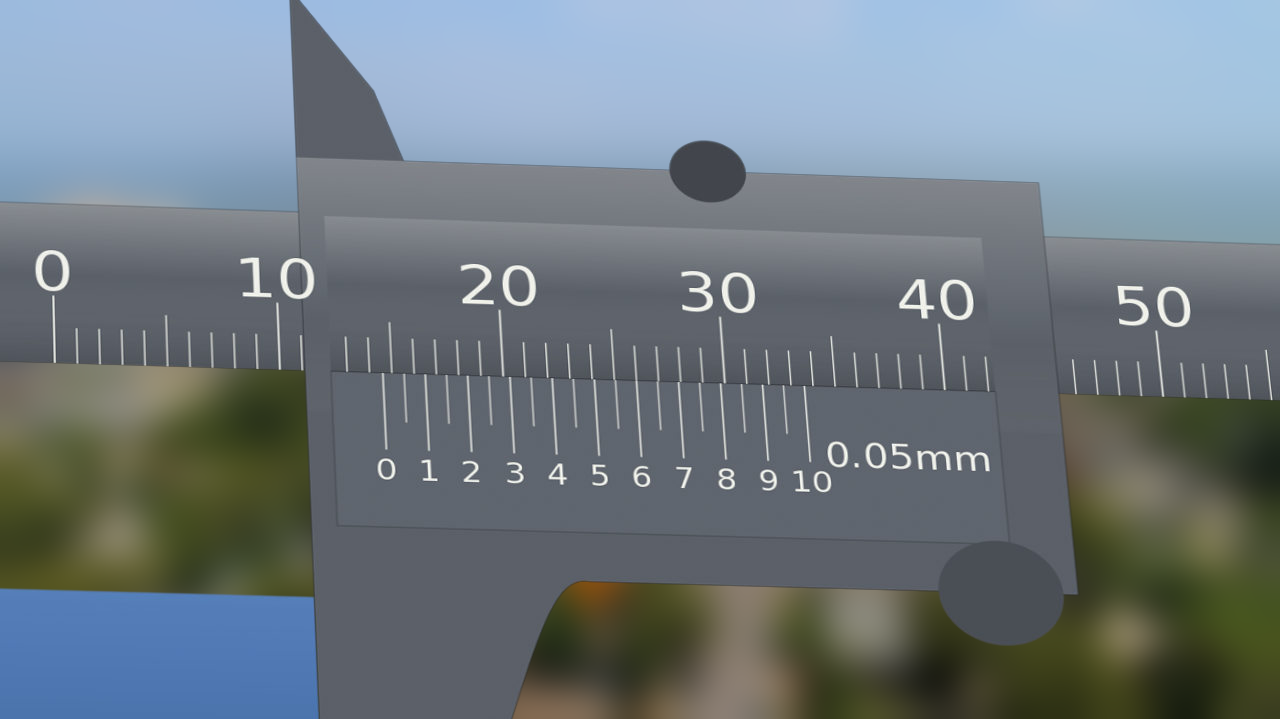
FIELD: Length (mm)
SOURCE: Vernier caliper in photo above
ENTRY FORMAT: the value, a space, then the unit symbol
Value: 14.6 mm
